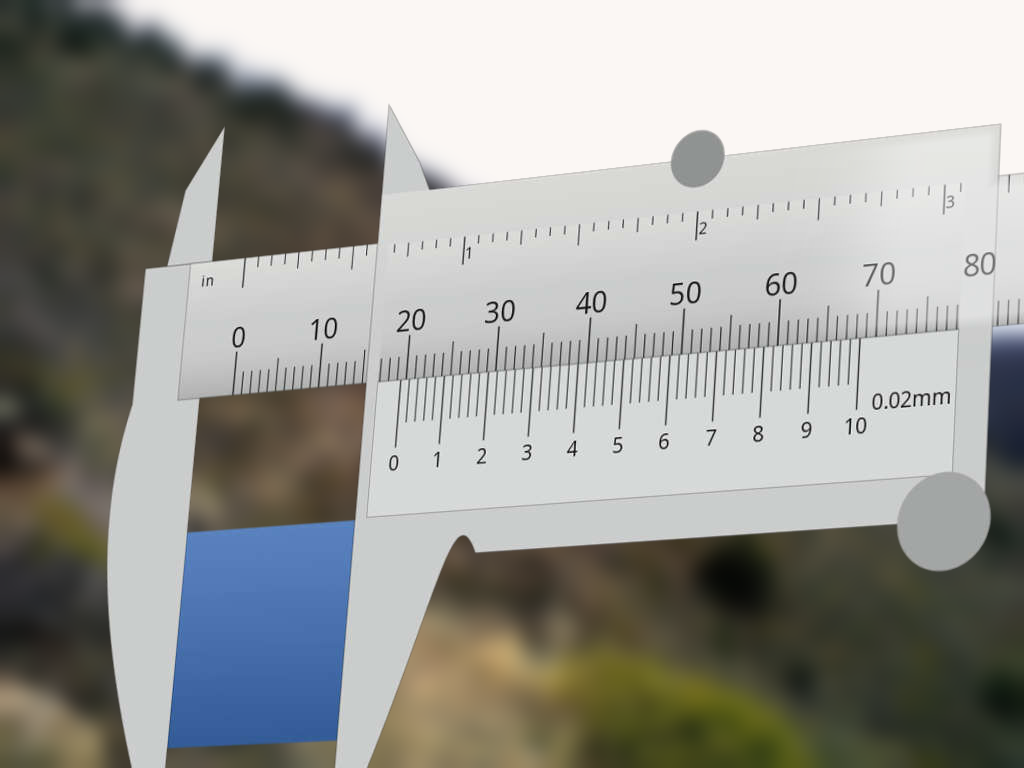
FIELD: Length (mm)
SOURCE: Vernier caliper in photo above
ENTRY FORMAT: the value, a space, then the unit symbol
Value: 19.4 mm
